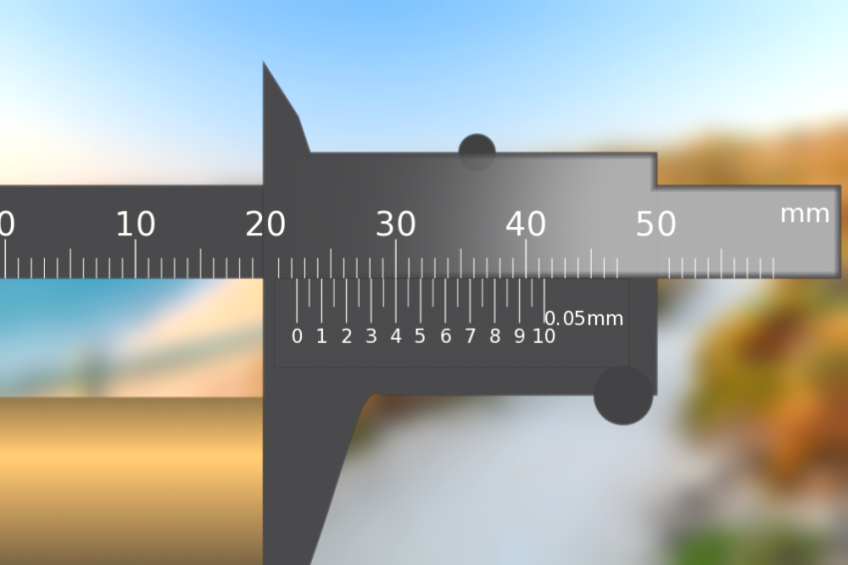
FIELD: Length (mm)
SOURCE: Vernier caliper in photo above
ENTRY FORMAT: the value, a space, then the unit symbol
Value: 22.4 mm
